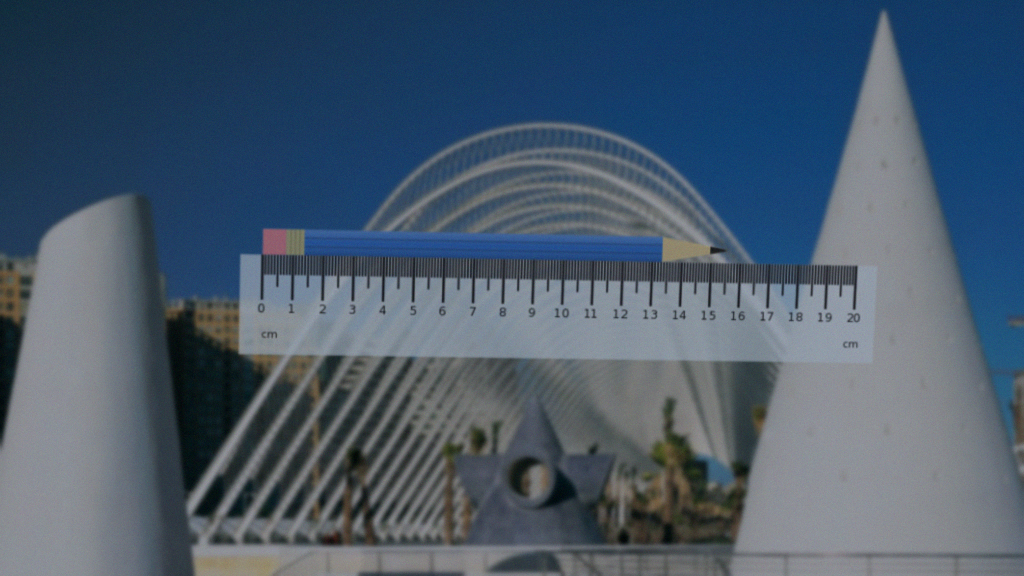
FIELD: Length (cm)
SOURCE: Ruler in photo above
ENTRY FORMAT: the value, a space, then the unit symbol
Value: 15.5 cm
